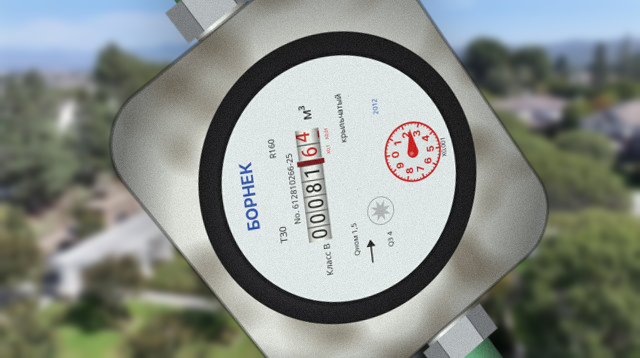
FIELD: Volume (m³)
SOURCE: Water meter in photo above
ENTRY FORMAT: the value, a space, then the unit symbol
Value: 81.642 m³
